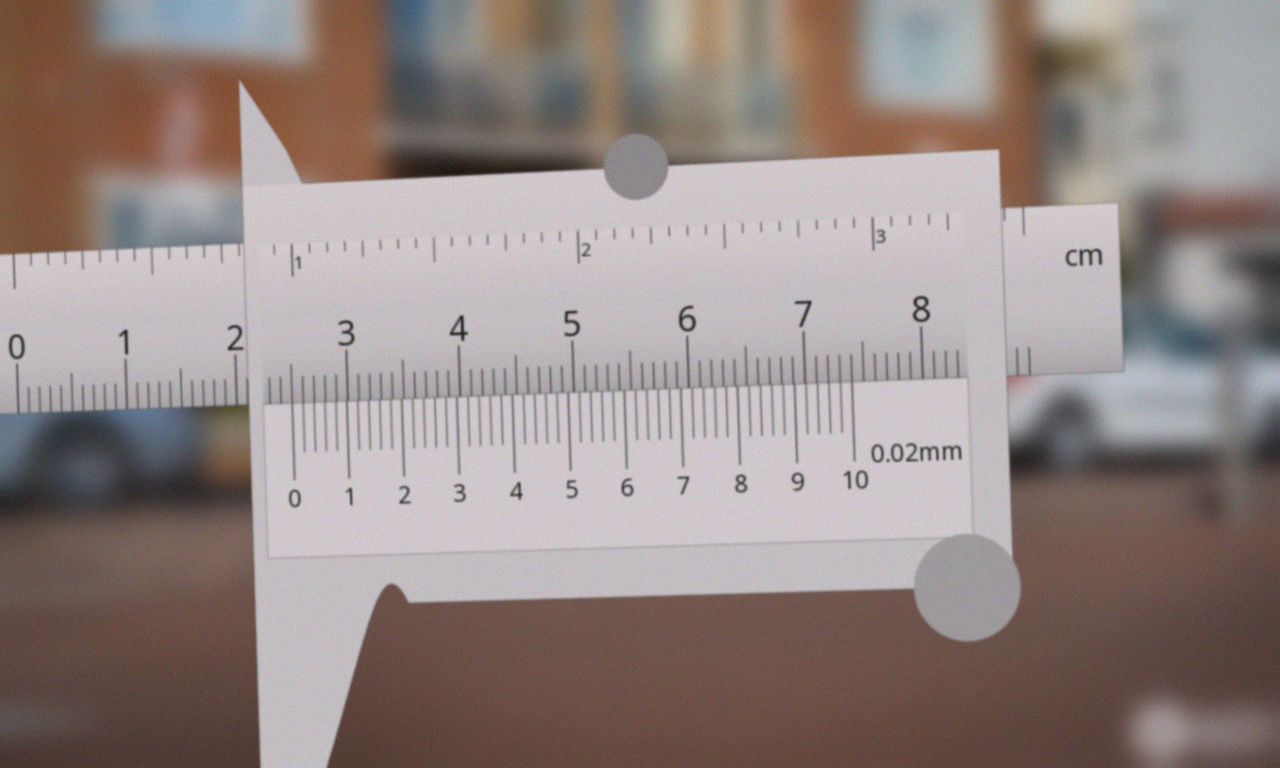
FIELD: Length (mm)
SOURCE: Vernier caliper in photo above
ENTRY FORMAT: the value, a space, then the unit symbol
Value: 25.0 mm
